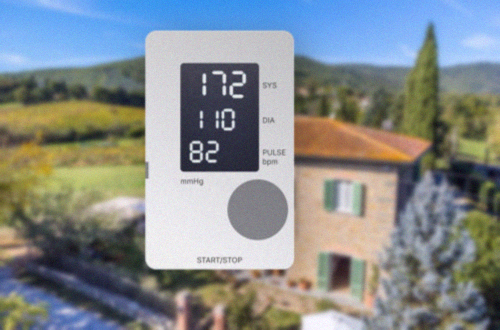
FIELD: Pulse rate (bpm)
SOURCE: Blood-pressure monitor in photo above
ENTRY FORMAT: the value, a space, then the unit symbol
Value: 82 bpm
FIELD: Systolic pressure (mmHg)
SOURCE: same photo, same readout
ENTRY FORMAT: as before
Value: 172 mmHg
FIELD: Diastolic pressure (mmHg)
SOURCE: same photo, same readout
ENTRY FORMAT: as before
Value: 110 mmHg
